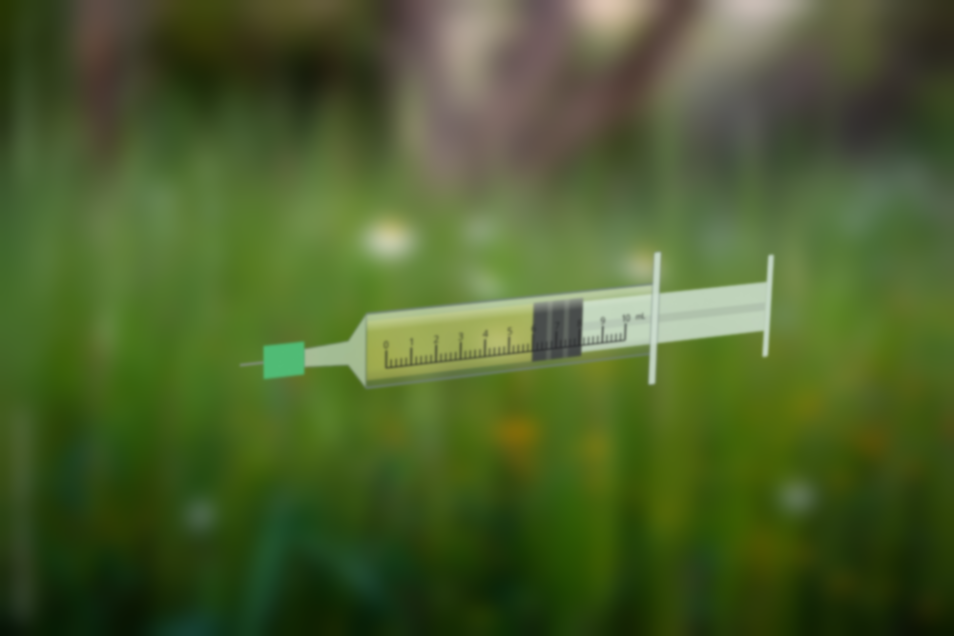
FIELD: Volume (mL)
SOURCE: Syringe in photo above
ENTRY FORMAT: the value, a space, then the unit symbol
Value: 6 mL
